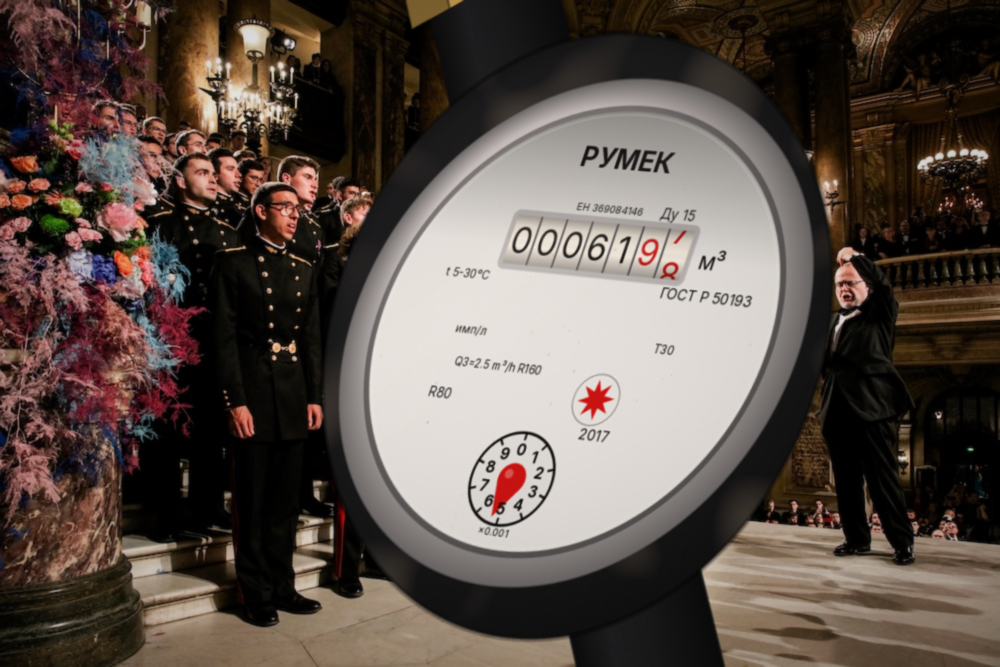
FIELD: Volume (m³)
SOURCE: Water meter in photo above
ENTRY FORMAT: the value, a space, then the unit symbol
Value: 61.975 m³
